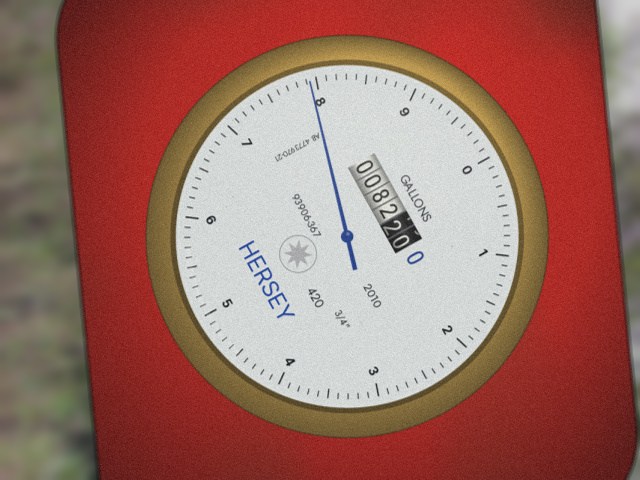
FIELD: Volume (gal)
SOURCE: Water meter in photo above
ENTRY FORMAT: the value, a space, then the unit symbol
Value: 82197.9 gal
